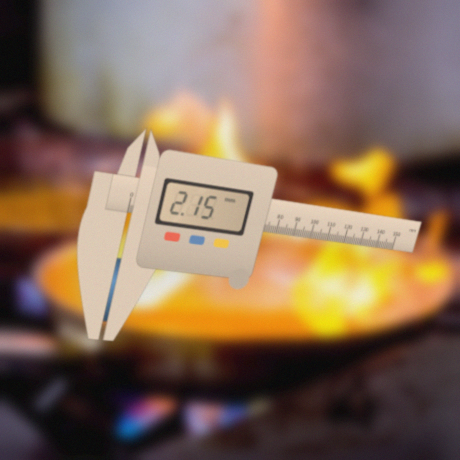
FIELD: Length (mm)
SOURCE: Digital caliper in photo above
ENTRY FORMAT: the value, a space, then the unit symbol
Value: 2.15 mm
